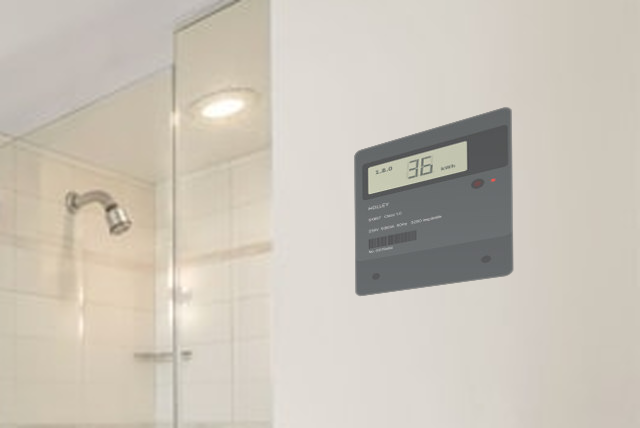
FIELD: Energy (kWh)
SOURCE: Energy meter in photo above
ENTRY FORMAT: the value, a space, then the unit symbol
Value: 36 kWh
